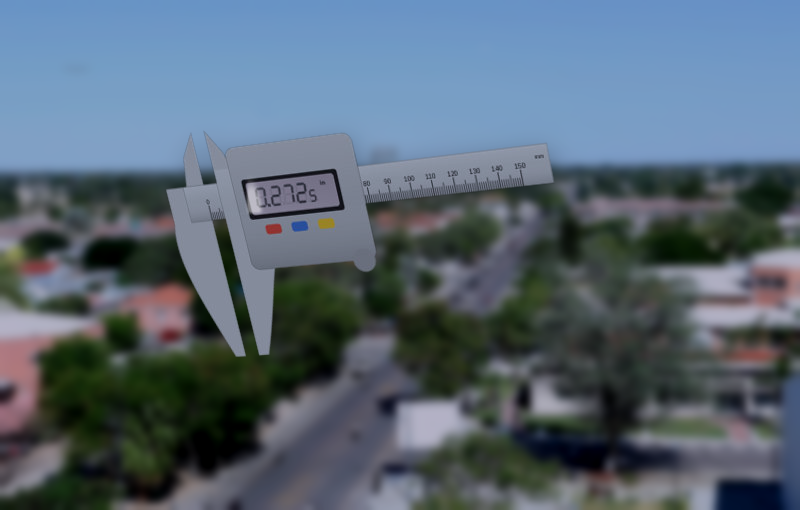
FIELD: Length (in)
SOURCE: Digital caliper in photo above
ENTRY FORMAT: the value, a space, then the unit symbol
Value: 0.2725 in
